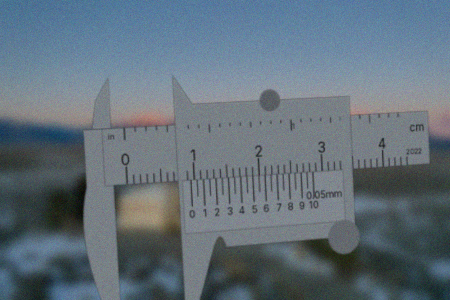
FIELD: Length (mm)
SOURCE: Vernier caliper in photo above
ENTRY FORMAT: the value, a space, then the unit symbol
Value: 9.5 mm
